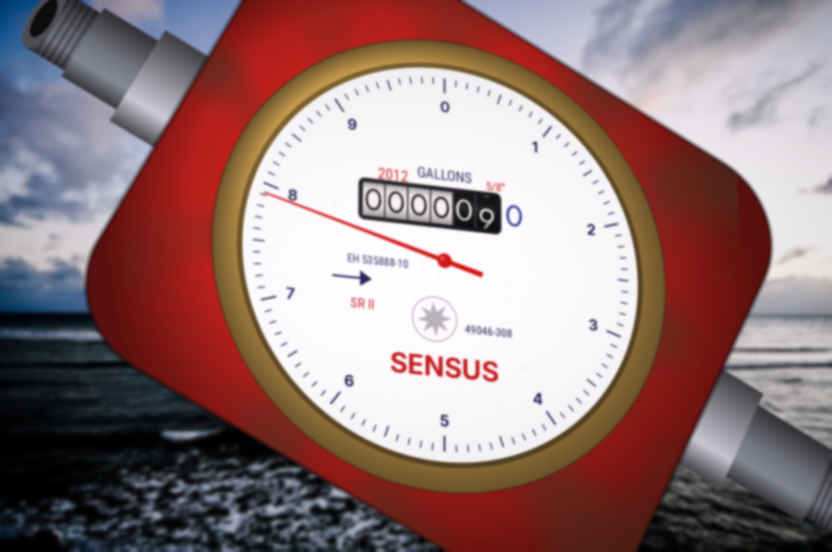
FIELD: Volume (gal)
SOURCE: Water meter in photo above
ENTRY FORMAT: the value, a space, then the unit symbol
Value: 87.9 gal
